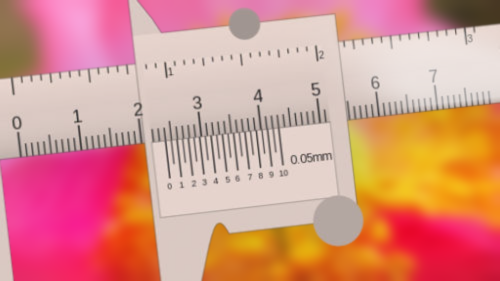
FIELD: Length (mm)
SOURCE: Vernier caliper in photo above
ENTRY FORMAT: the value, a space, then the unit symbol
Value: 24.0 mm
